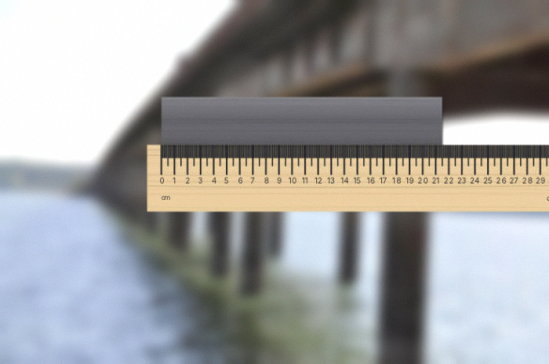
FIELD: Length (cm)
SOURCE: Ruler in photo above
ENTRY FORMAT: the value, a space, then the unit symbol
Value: 21.5 cm
